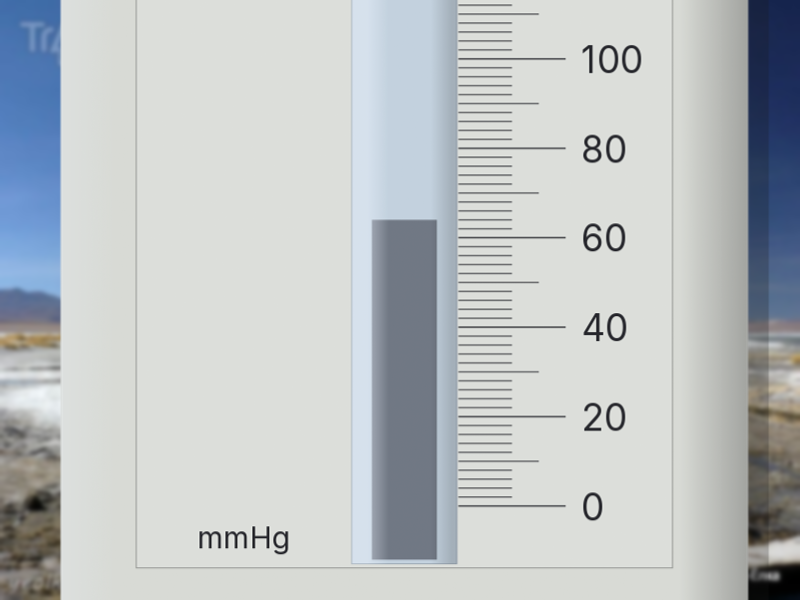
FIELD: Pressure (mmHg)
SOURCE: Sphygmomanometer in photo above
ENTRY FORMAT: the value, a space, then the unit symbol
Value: 64 mmHg
